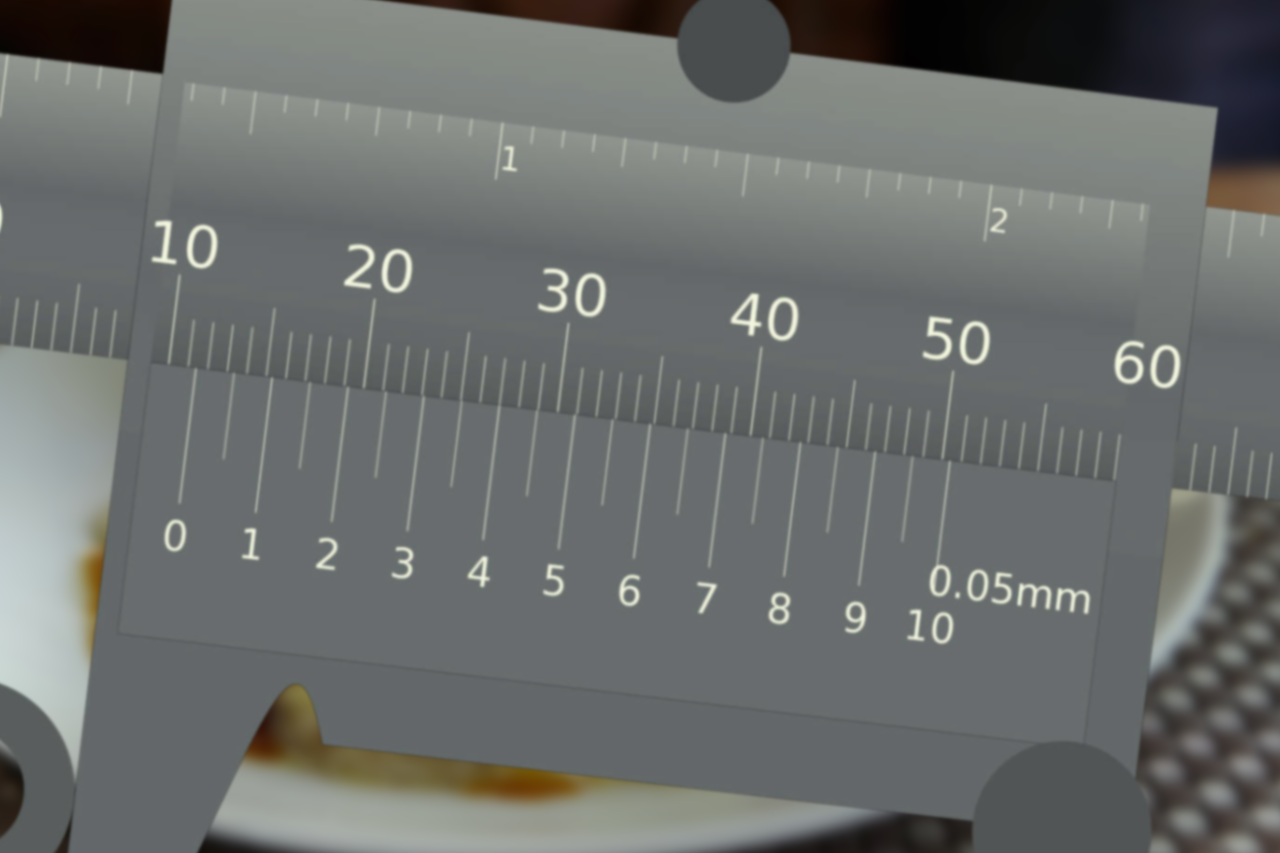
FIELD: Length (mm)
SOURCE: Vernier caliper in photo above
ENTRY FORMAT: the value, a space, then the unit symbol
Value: 11.4 mm
